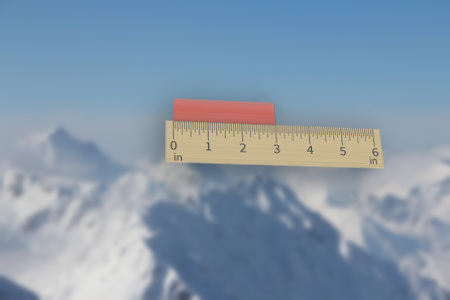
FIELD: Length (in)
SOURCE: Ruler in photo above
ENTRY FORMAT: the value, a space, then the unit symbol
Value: 3 in
